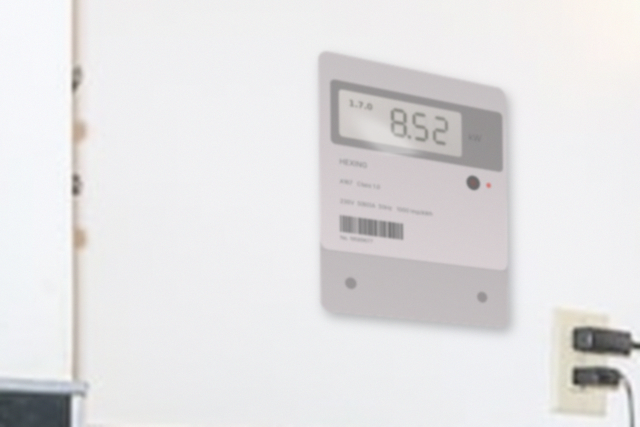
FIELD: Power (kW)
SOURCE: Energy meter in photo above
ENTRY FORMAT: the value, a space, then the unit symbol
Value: 8.52 kW
